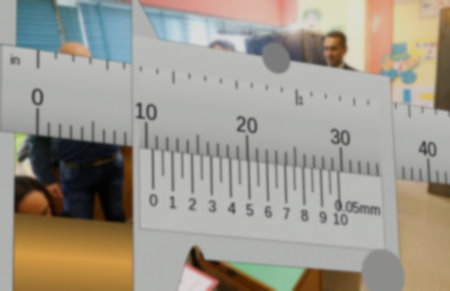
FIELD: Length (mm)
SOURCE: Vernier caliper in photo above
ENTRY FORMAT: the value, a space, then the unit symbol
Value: 10.6 mm
